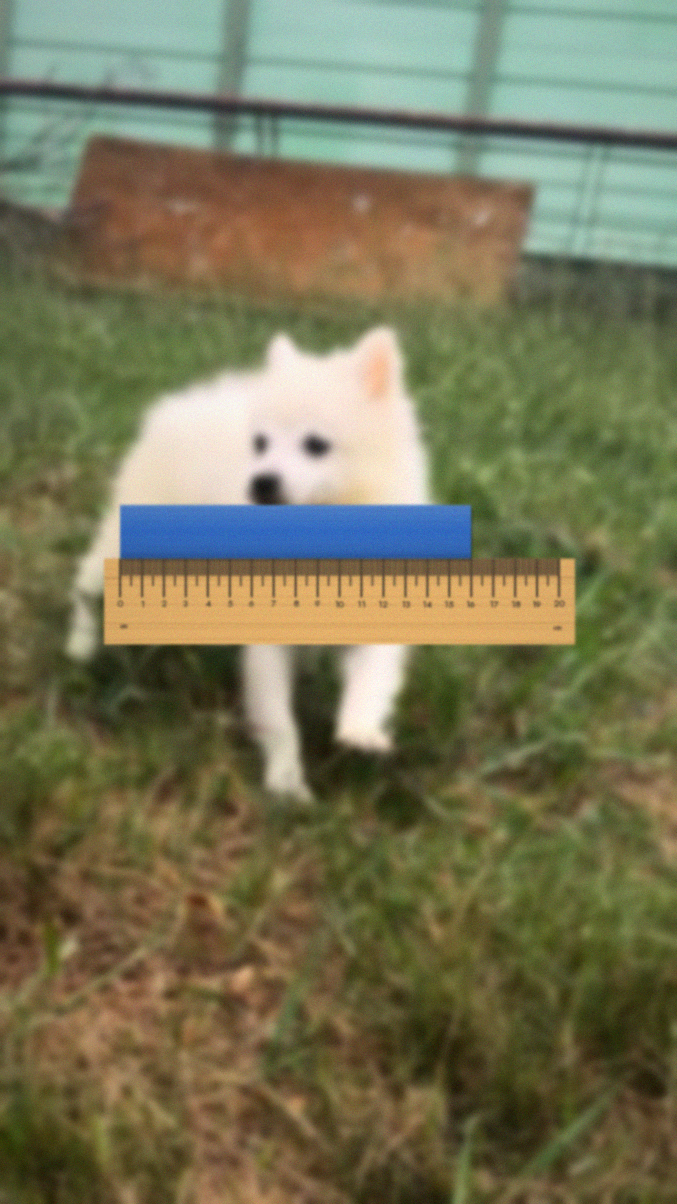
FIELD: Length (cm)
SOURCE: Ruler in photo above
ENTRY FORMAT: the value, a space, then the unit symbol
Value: 16 cm
